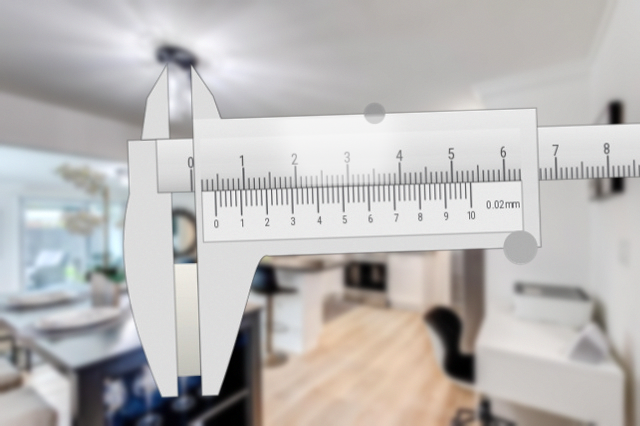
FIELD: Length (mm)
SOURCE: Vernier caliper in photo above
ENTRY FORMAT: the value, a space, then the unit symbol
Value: 4.5 mm
